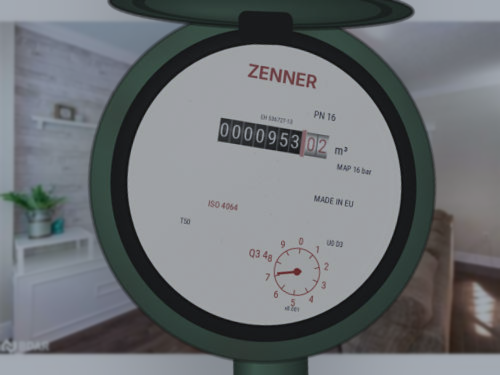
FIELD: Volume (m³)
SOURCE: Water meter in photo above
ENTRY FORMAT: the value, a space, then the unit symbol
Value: 953.027 m³
